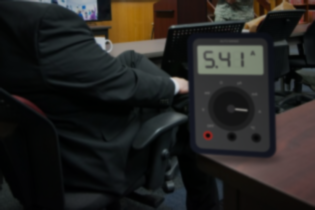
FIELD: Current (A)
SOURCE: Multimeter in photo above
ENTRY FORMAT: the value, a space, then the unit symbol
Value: 5.41 A
